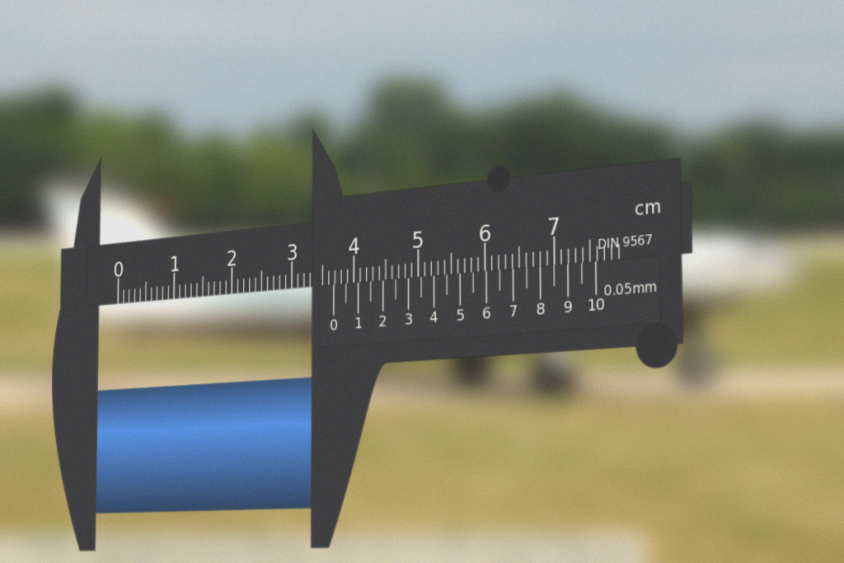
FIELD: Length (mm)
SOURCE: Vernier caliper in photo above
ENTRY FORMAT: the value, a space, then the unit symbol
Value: 36.8 mm
